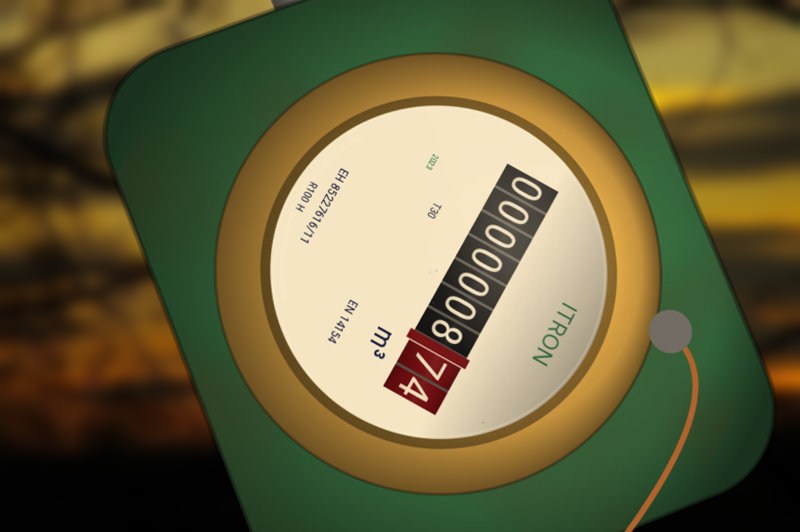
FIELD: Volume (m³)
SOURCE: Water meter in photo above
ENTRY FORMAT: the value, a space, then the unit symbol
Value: 8.74 m³
